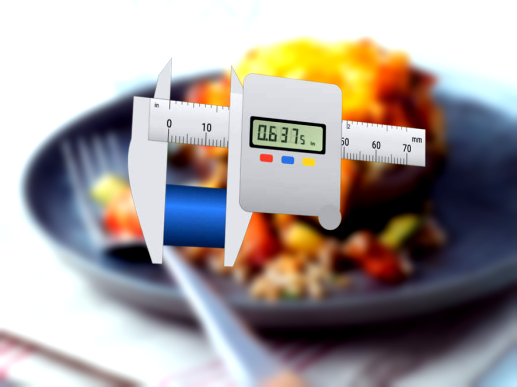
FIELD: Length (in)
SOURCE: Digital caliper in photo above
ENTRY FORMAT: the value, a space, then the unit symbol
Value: 0.6375 in
